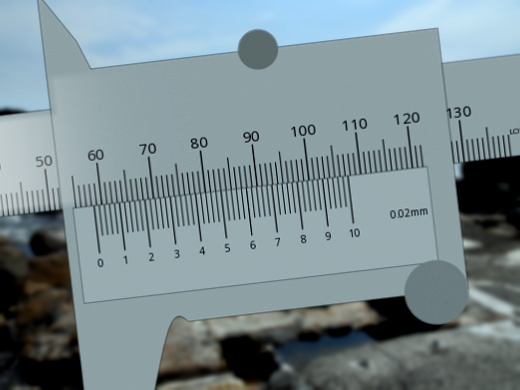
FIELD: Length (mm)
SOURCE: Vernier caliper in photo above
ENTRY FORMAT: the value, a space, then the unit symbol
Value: 58.5 mm
